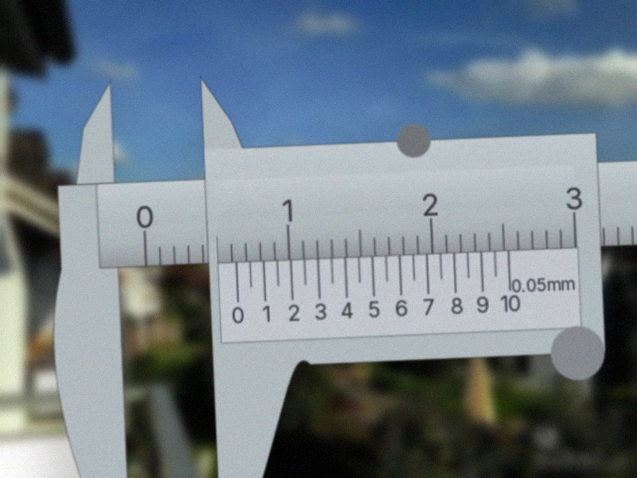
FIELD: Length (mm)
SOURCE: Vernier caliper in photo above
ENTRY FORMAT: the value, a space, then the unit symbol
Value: 6.3 mm
